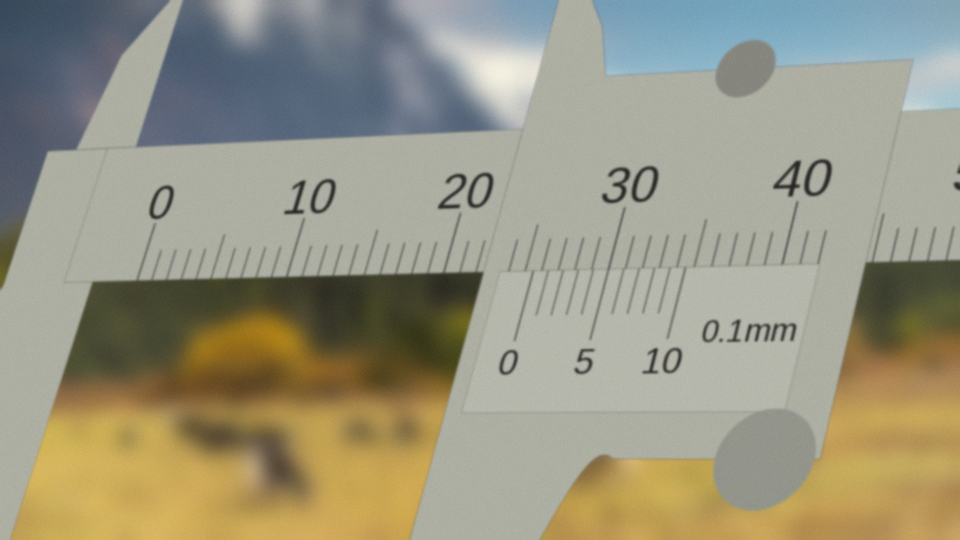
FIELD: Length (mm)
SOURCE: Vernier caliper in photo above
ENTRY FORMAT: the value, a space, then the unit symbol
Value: 25.5 mm
